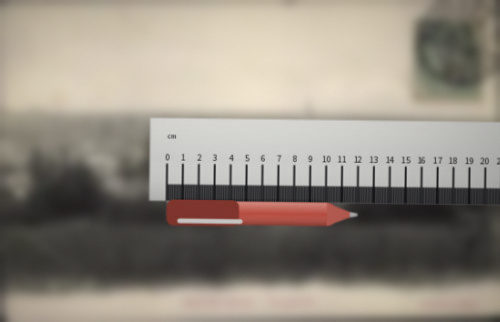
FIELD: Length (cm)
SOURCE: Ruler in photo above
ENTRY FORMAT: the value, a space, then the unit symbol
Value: 12 cm
